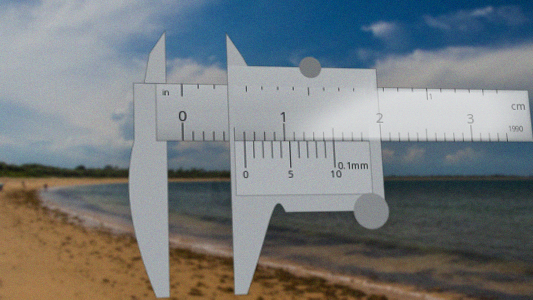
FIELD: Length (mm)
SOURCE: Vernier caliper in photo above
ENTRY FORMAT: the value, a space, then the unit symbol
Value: 6.0 mm
